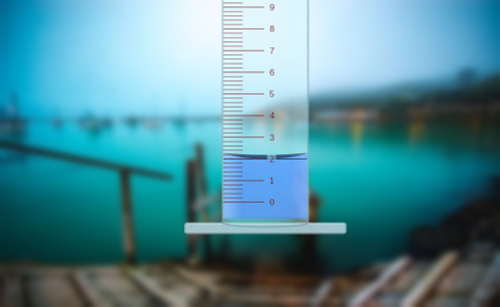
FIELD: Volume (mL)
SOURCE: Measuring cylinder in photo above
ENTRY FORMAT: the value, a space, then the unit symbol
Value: 2 mL
